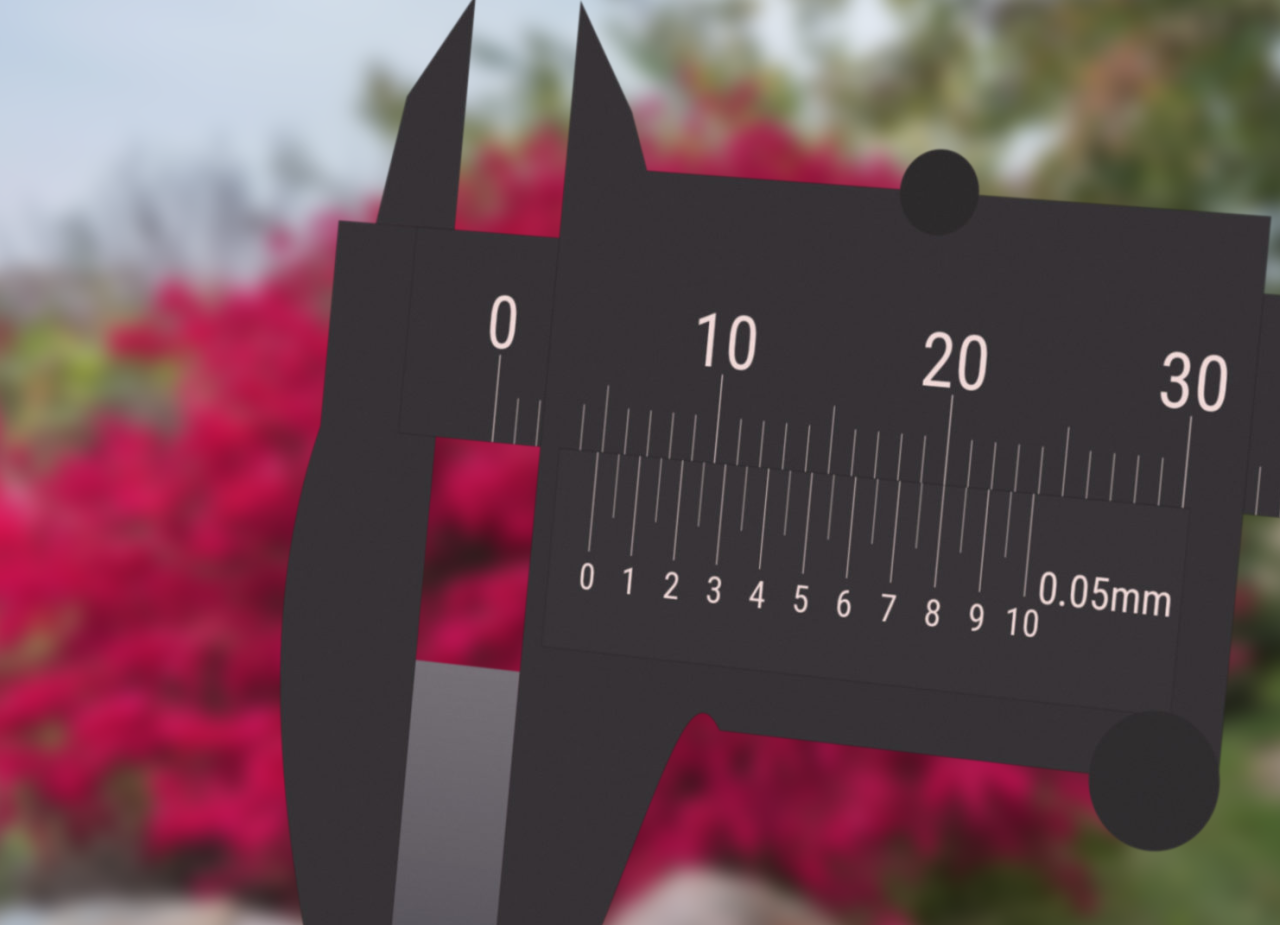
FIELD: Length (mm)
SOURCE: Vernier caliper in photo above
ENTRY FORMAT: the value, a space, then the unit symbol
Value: 4.8 mm
